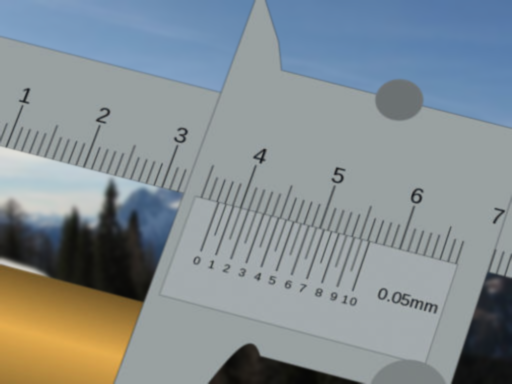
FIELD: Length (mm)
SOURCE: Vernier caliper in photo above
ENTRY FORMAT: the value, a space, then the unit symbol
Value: 37.2 mm
